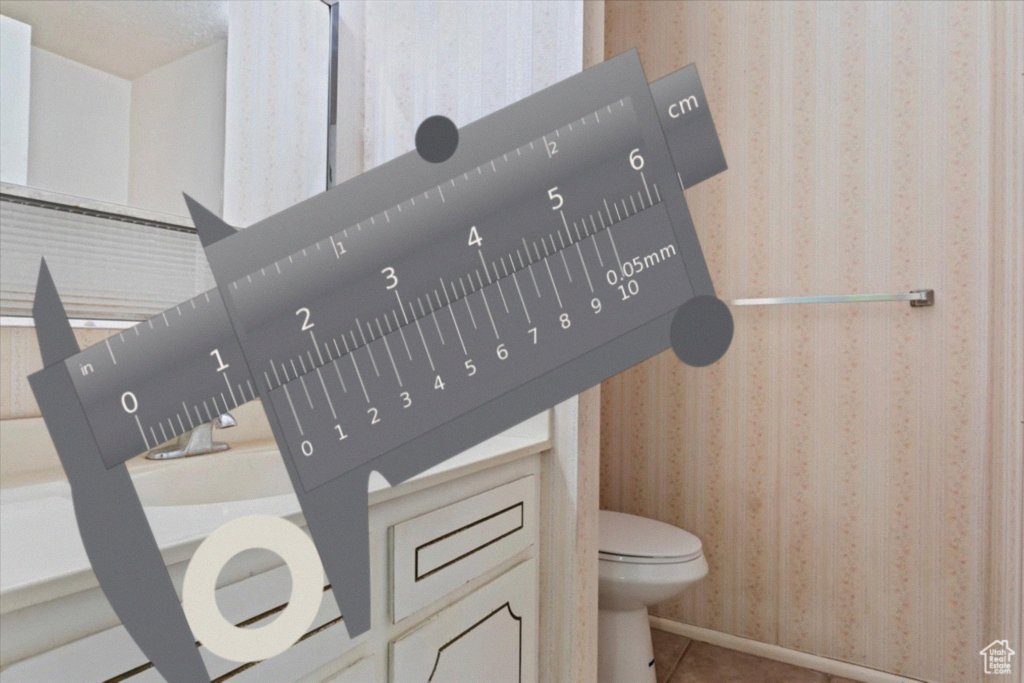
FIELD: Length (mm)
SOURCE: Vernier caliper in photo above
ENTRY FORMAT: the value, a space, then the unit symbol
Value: 15.4 mm
